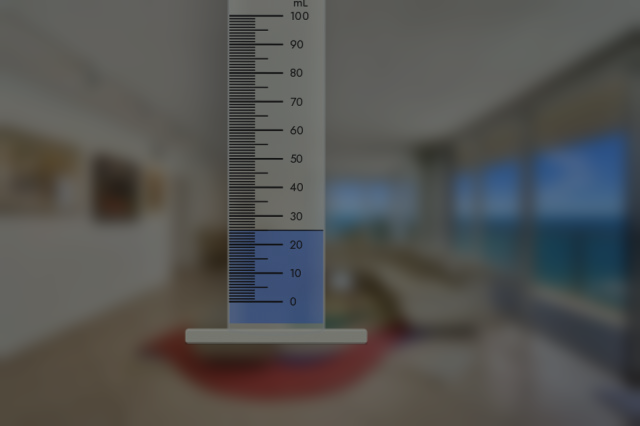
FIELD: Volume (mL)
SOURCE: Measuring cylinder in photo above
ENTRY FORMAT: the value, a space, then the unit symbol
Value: 25 mL
